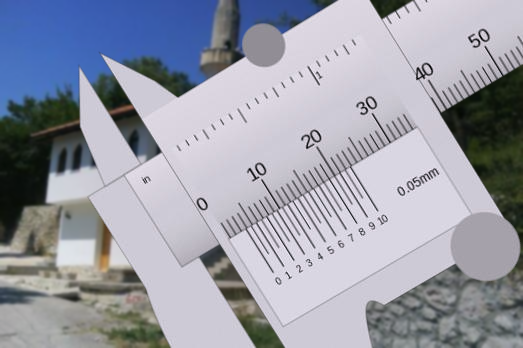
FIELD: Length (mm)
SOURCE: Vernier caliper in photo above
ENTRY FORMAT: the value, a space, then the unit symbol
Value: 3.8 mm
